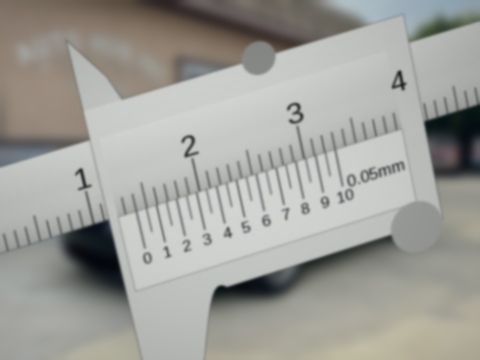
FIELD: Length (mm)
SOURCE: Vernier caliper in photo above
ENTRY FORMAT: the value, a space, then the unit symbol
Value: 14.0 mm
